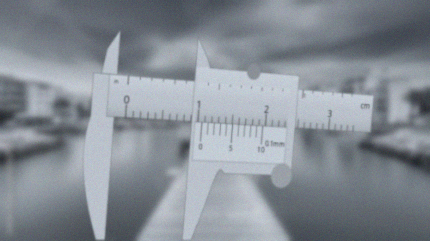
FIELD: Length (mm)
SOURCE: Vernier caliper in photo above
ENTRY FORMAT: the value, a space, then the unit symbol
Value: 10.6 mm
